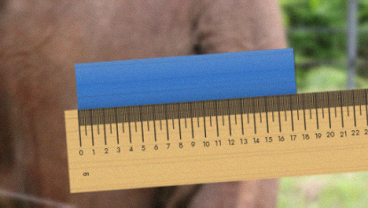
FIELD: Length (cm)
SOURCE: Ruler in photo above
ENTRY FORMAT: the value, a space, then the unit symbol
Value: 17.5 cm
